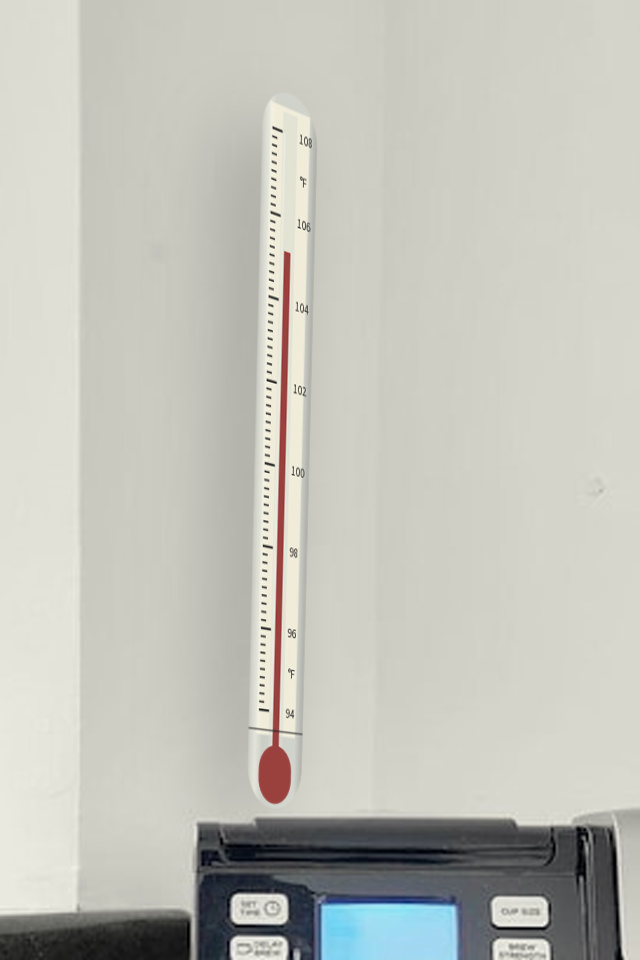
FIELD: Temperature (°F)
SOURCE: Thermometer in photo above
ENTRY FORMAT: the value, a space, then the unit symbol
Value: 105.2 °F
